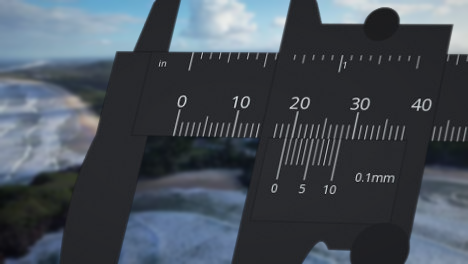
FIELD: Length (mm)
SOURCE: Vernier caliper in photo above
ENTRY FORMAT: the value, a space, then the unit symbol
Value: 19.0 mm
